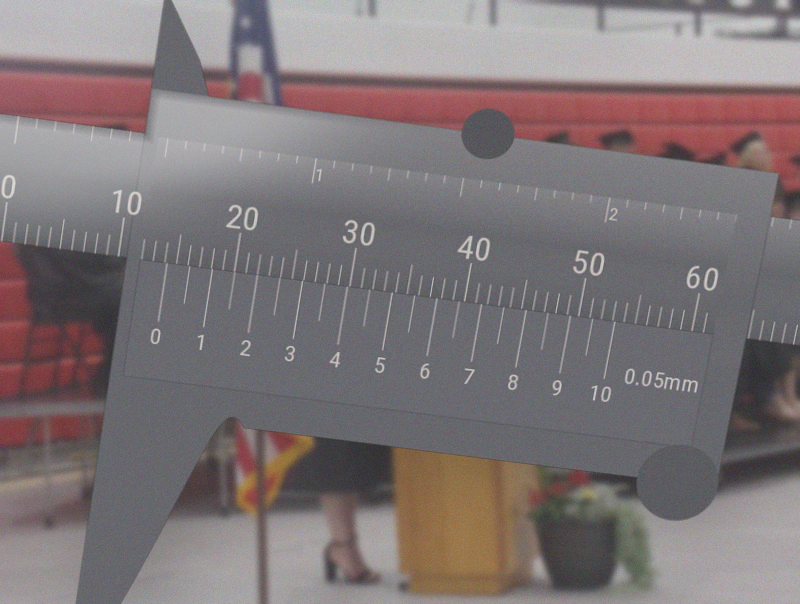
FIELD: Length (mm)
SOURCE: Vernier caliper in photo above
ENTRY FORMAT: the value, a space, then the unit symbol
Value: 14.2 mm
